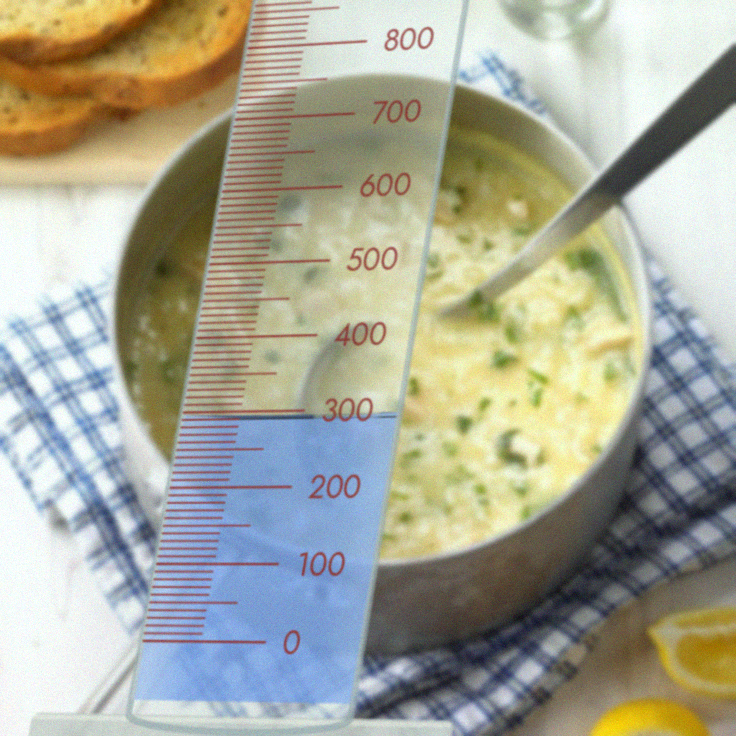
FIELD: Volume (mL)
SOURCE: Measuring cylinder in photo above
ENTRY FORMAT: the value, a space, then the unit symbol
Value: 290 mL
